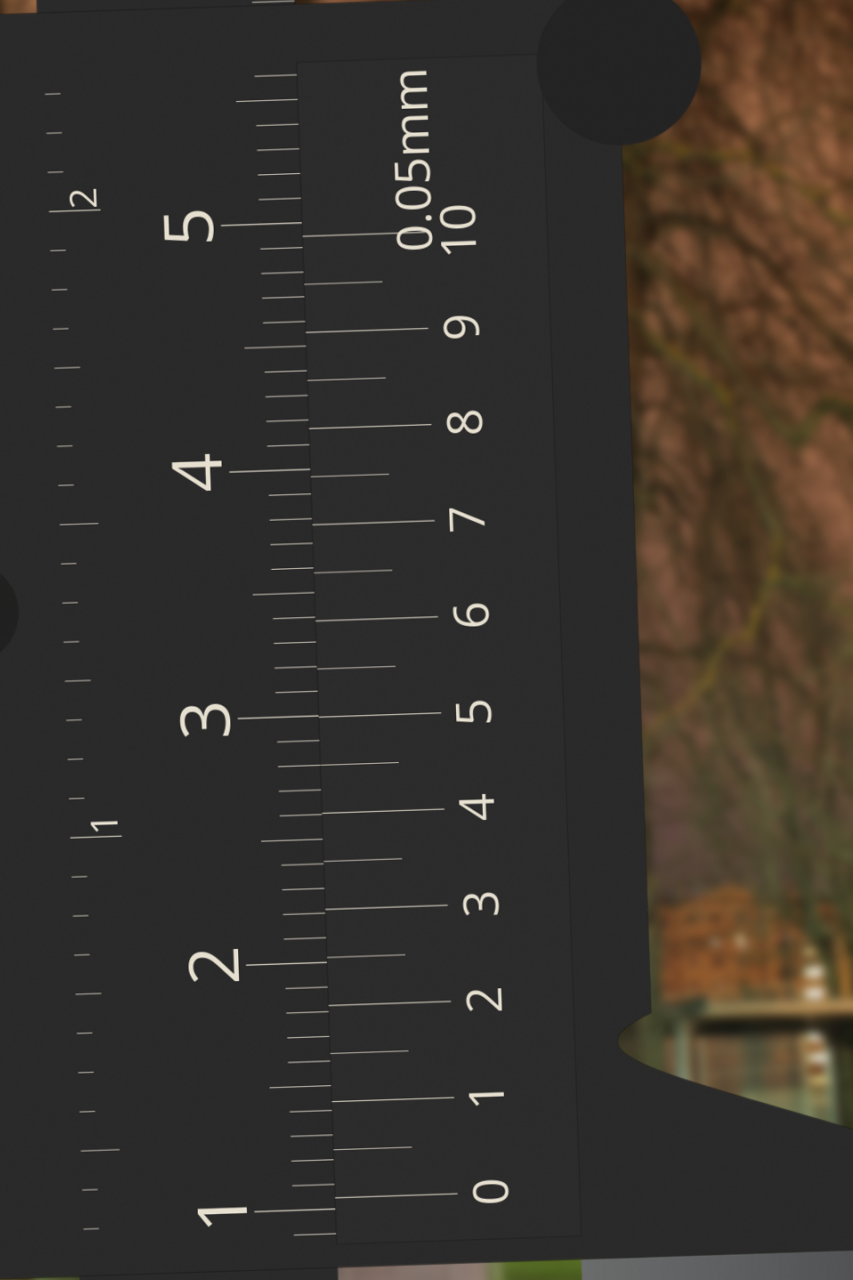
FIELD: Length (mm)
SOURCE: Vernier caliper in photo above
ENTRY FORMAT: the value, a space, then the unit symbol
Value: 10.45 mm
